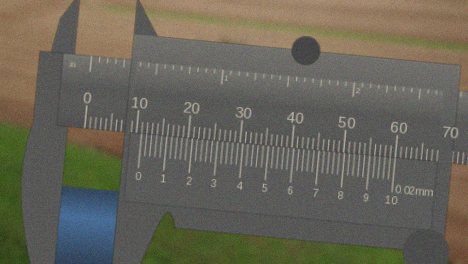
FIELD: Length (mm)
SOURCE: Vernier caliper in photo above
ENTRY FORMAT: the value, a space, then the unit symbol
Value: 11.0 mm
